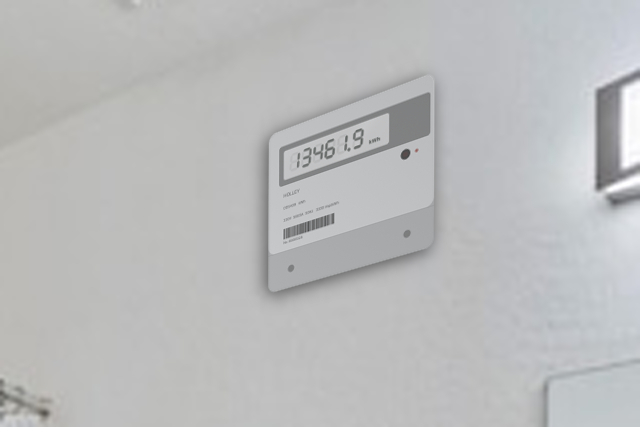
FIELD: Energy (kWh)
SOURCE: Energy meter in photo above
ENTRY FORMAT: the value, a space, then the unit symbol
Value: 13461.9 kWh
